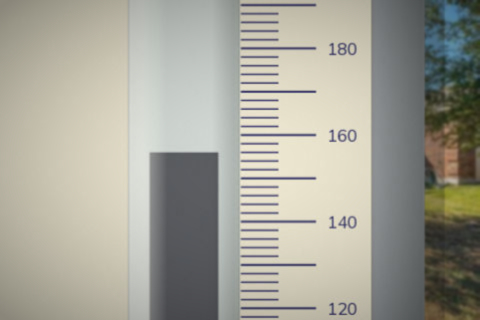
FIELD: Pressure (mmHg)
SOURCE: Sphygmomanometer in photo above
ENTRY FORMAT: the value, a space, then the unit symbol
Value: 156 mmHg
